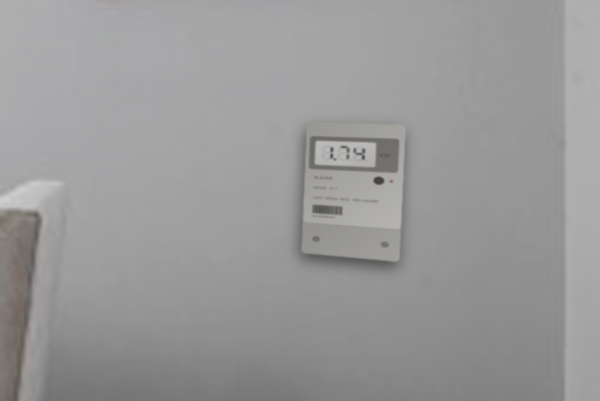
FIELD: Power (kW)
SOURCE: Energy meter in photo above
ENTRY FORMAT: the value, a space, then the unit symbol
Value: 1.74 kW
